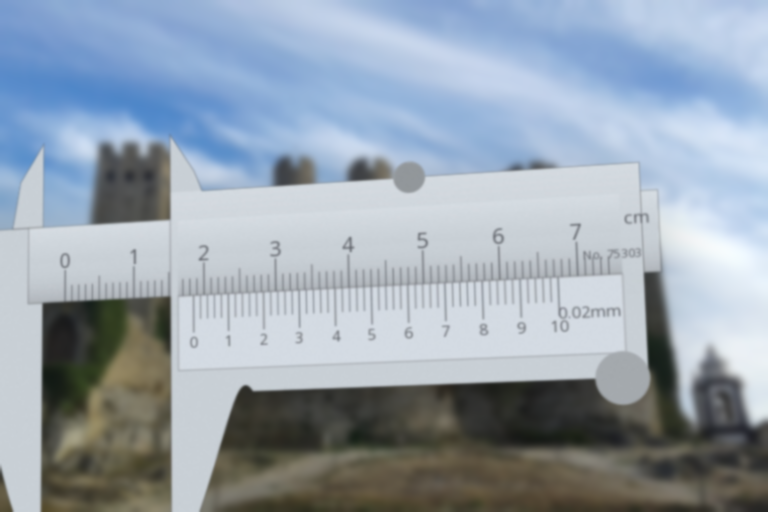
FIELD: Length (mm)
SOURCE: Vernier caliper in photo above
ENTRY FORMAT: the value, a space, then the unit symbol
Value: 18.5 mm
